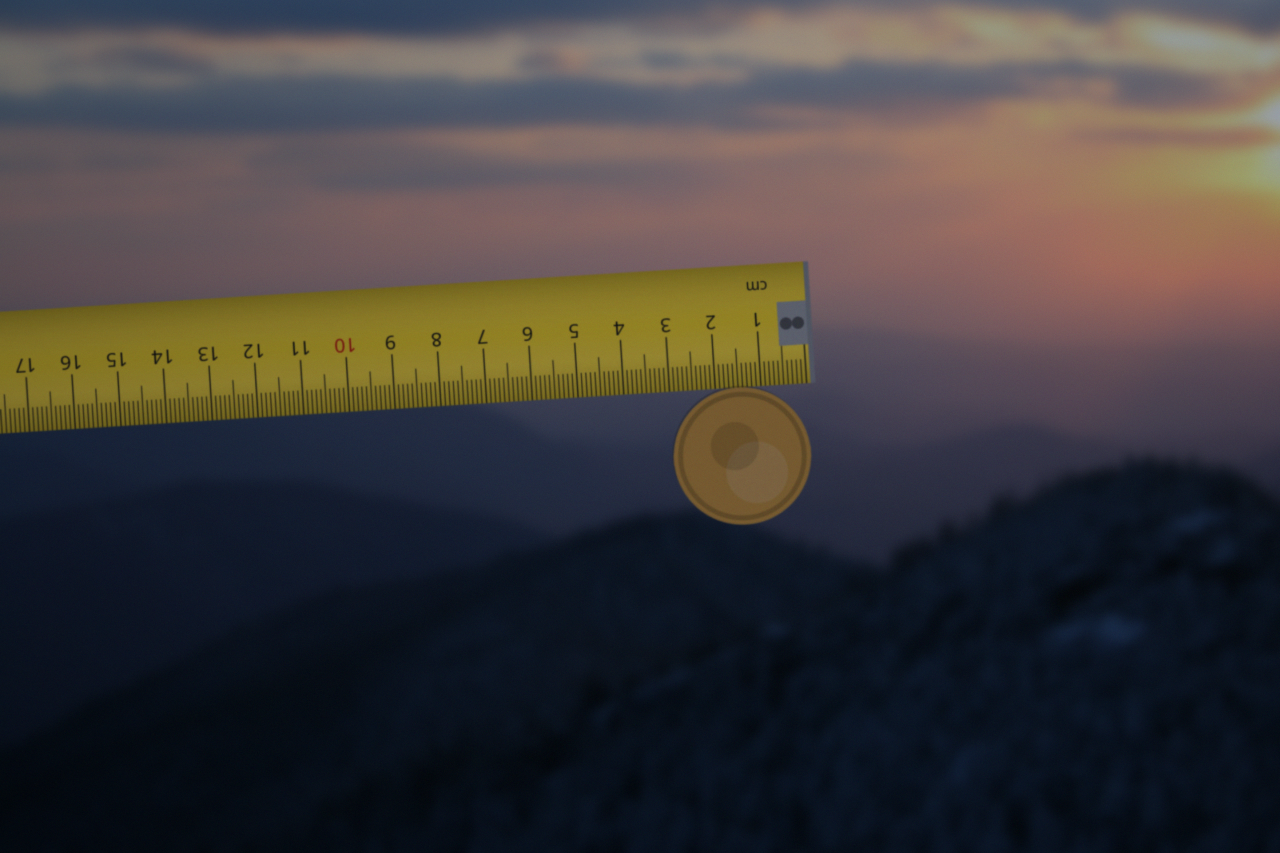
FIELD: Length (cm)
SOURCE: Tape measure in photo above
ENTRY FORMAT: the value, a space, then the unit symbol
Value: 3 cm
